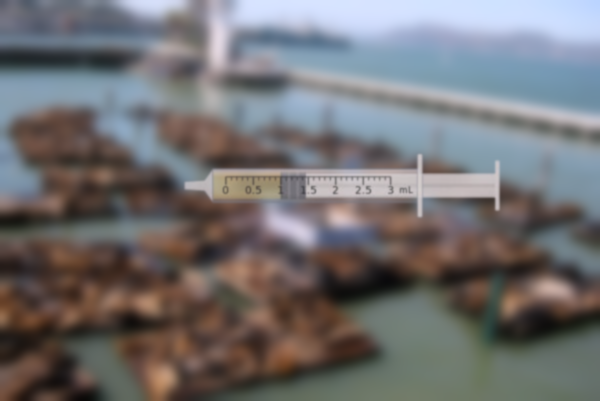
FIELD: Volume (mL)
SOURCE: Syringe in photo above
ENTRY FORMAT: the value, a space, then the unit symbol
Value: 1 mL
